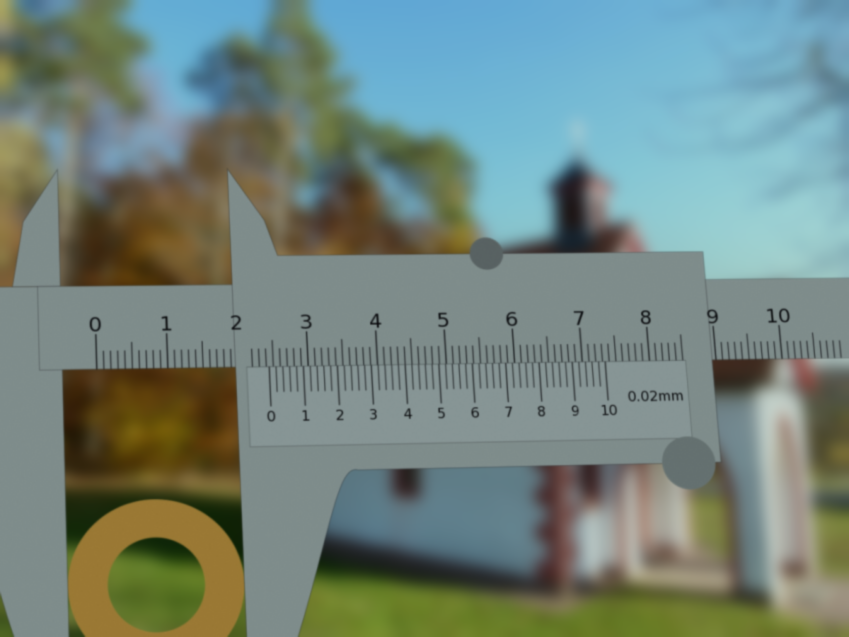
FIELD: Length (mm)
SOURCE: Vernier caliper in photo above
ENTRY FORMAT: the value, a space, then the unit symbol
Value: 24.4 mm
